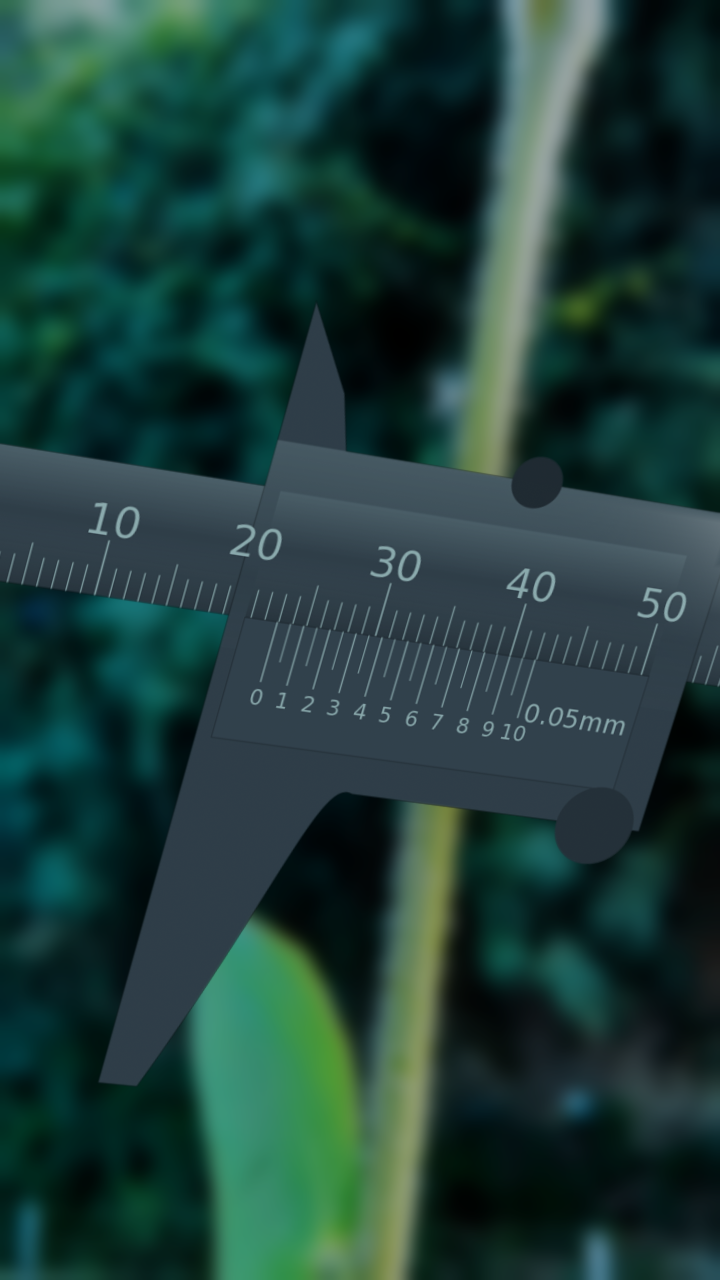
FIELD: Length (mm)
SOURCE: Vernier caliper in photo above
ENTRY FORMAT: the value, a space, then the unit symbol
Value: 22.9 mm
